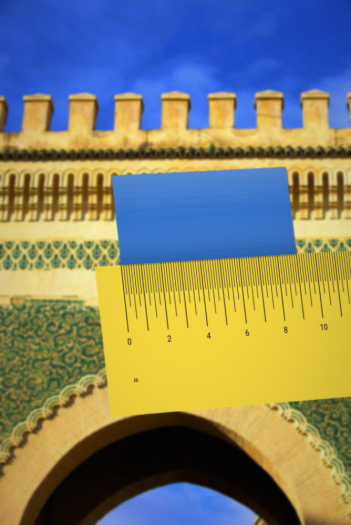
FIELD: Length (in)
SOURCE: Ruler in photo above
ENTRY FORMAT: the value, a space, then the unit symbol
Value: 9 in
